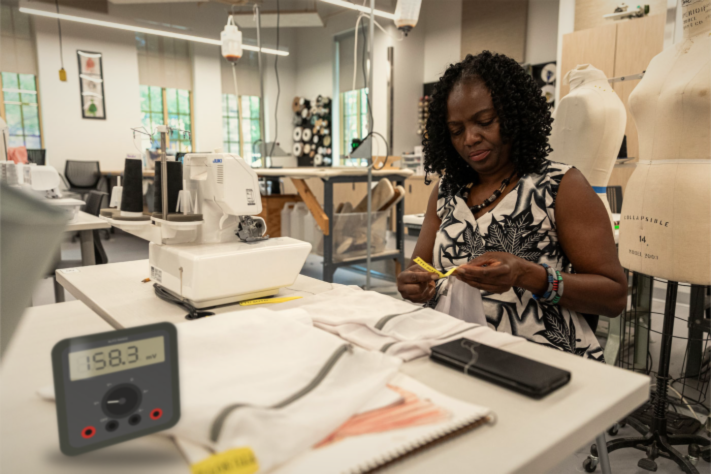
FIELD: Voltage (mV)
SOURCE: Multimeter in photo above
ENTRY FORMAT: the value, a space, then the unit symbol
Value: 158.3 mV
